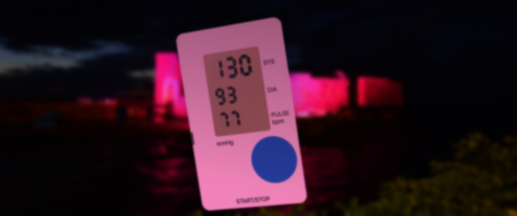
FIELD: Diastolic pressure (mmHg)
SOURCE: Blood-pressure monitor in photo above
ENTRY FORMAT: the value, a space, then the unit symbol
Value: 93 mmHg
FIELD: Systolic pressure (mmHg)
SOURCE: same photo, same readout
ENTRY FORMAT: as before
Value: 130 mmHg
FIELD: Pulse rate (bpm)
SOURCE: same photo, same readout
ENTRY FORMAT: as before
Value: 77 bpm
